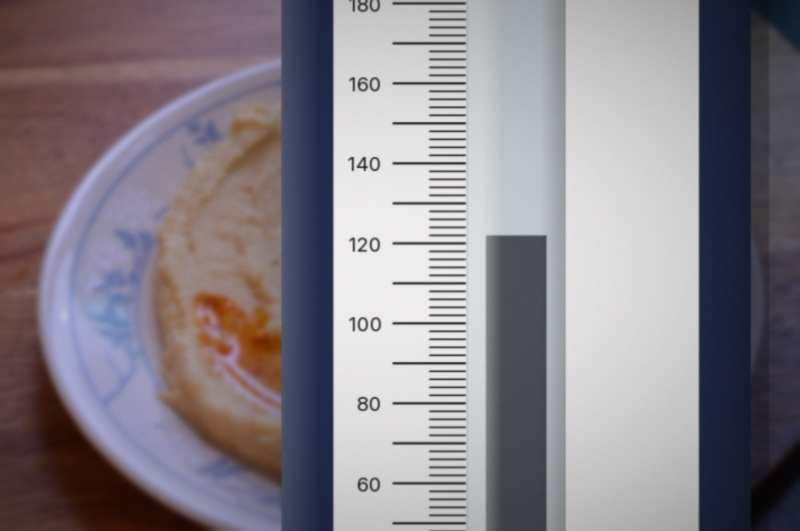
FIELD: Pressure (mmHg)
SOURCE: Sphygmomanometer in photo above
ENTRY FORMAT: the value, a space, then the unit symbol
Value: 122 mmHg
